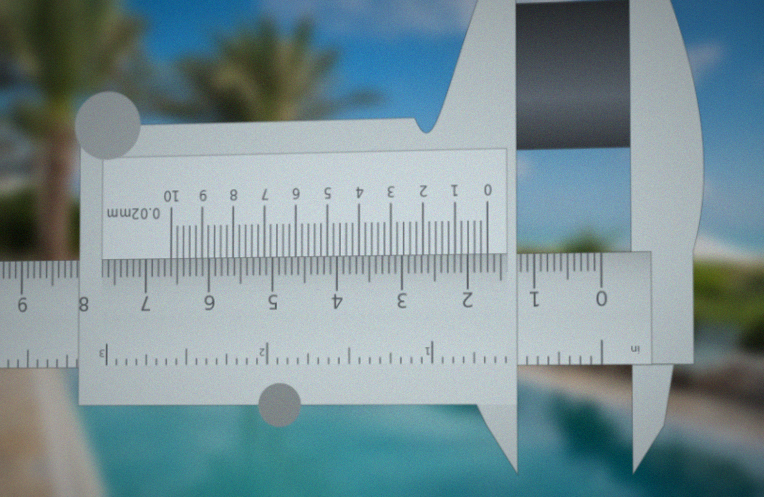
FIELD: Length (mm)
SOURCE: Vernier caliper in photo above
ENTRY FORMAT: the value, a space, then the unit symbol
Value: 17.0 mm
